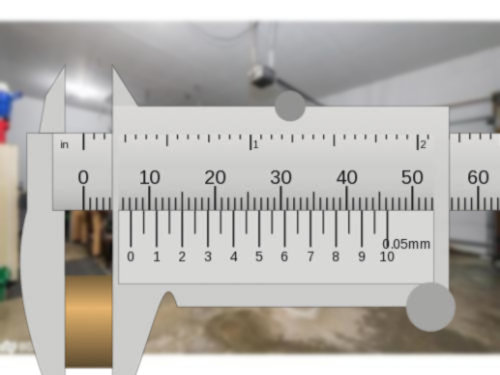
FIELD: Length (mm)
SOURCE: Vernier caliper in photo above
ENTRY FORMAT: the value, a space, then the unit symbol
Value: 7.2 mm
